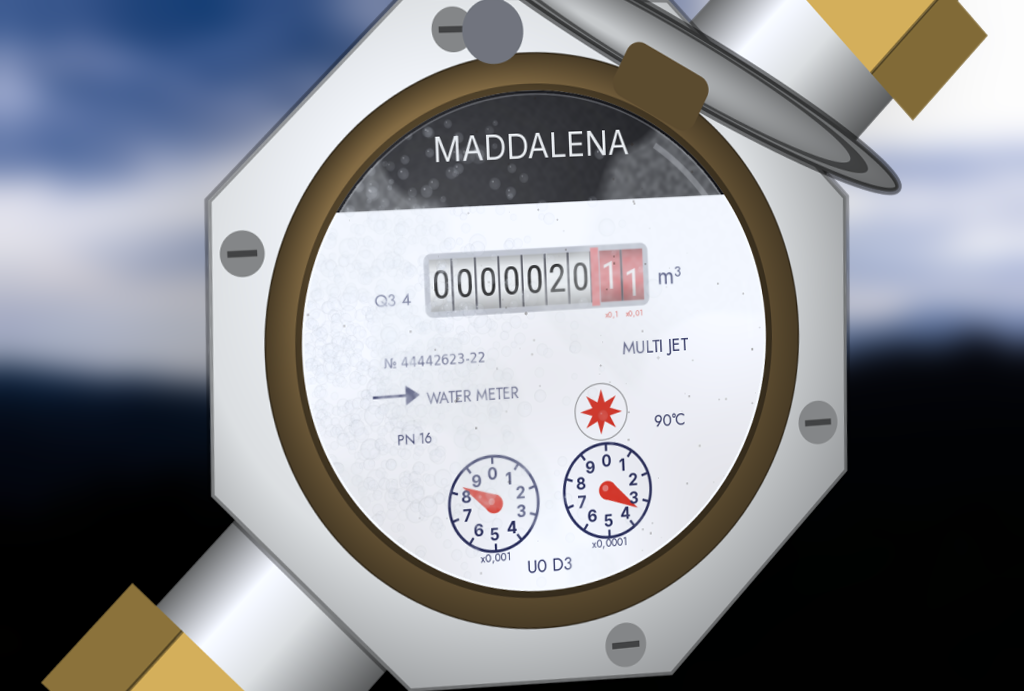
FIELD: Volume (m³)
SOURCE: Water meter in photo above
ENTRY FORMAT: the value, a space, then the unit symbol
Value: 20.1083 m³
